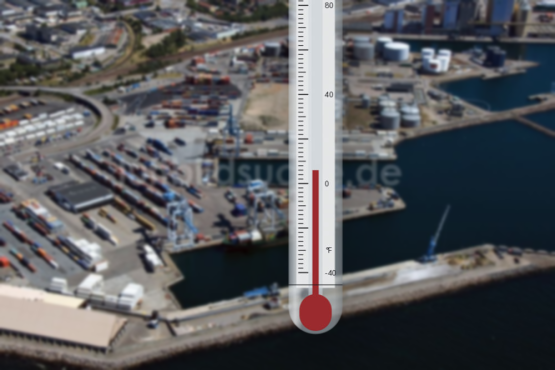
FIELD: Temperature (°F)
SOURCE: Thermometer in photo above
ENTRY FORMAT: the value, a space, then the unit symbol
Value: 6 °F
